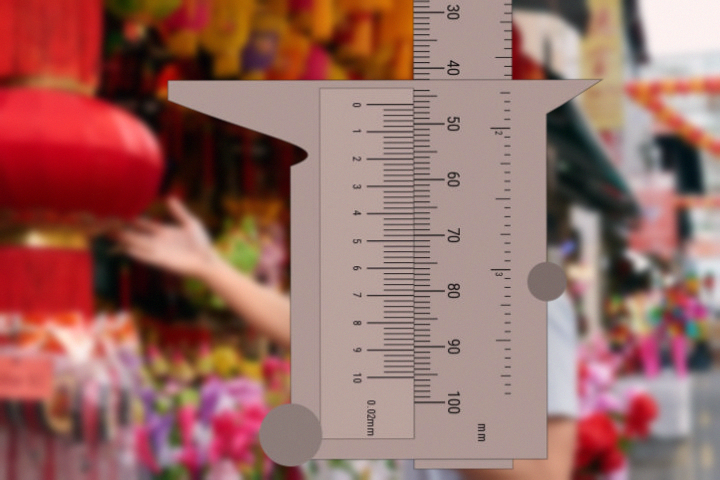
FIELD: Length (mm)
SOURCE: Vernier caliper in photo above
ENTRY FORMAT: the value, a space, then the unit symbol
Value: 46.5 mm
